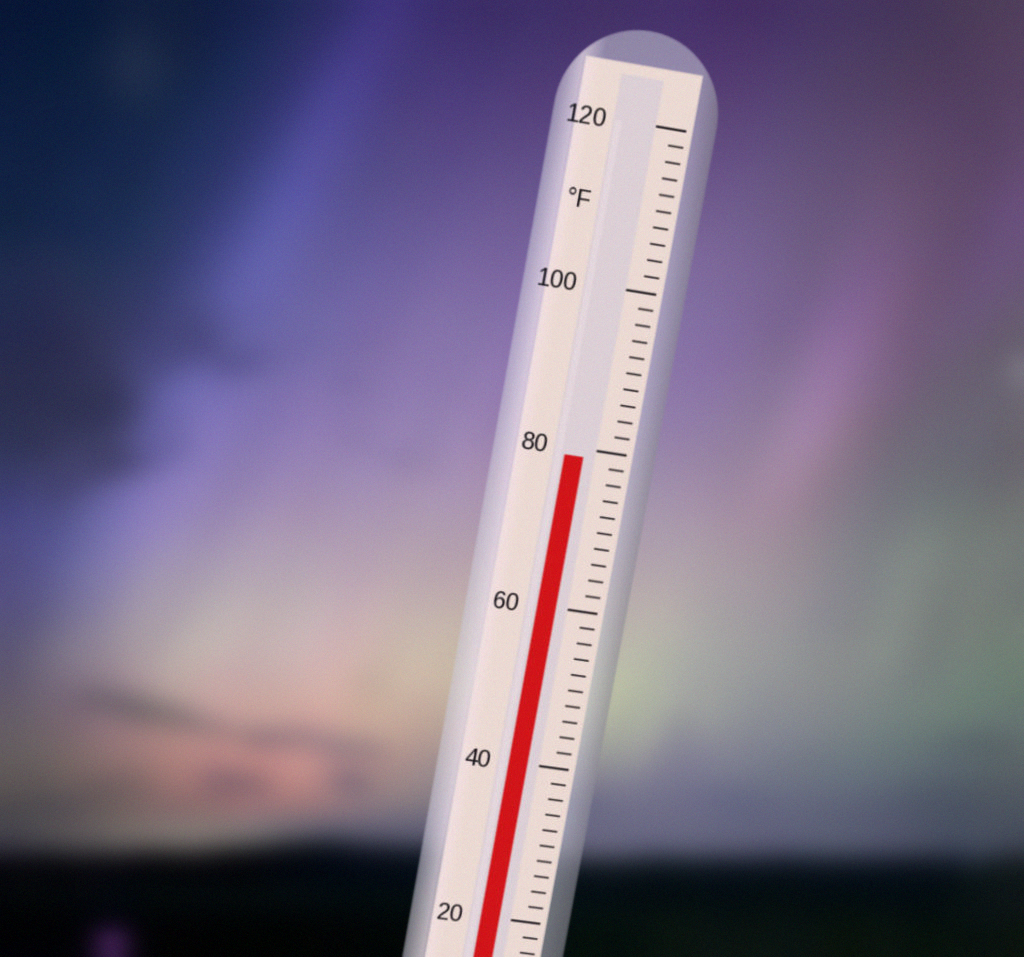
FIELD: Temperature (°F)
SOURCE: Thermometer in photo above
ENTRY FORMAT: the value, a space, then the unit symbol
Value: 79 °F
